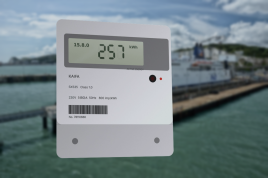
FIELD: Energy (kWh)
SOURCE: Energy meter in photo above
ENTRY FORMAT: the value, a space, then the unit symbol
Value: 257 kWh
